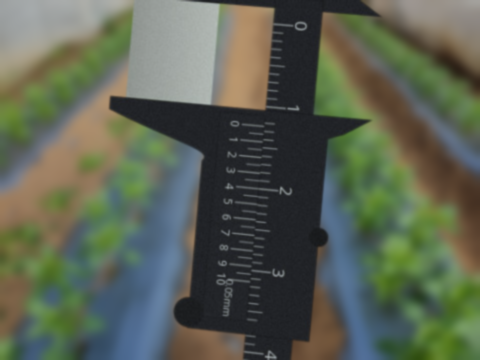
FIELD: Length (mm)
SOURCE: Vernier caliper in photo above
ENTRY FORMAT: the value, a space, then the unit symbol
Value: 12.4 mm
